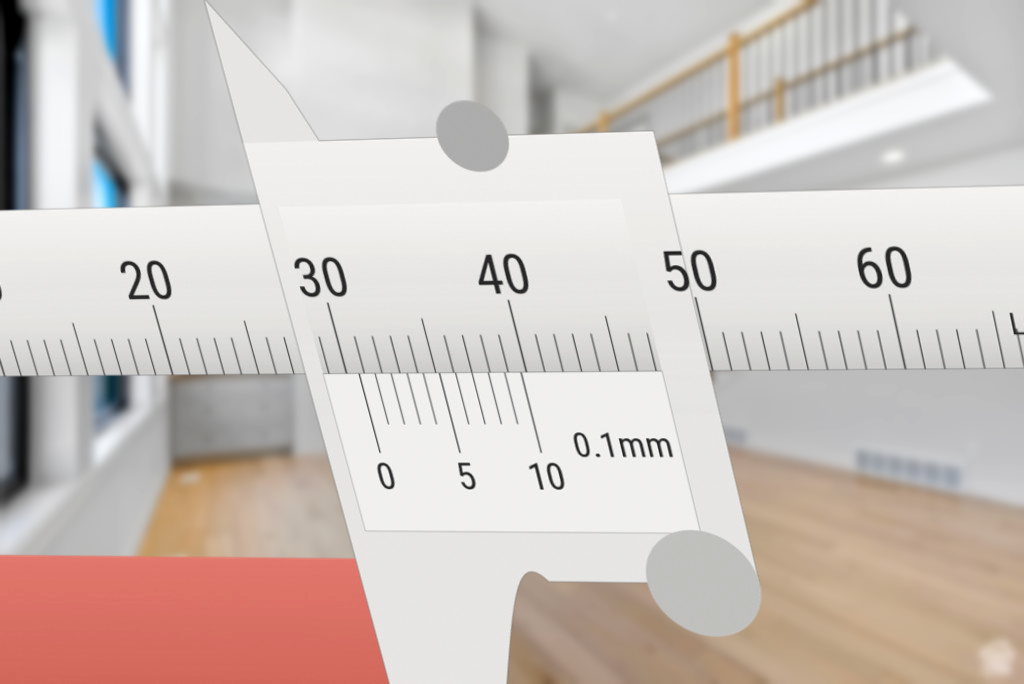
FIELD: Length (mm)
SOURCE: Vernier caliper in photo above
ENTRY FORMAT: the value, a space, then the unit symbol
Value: 30.7 mm
